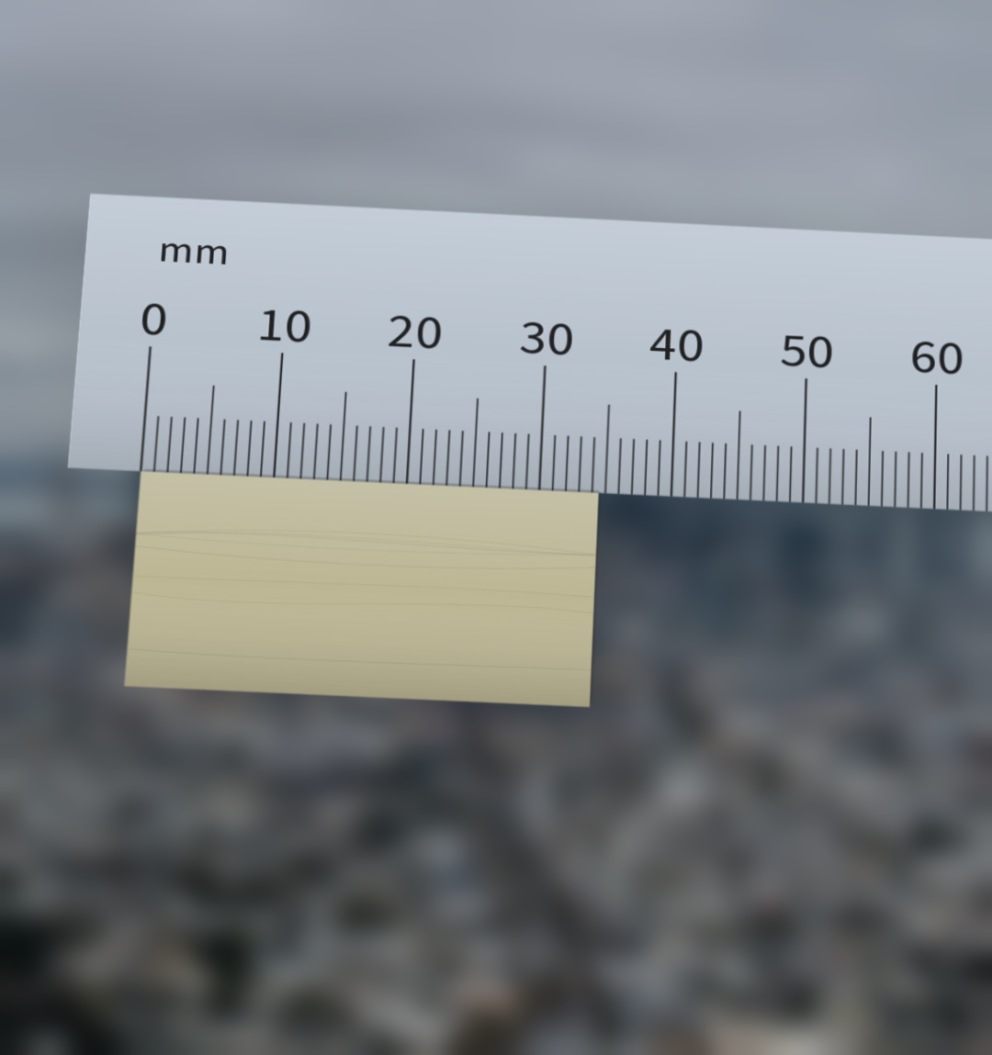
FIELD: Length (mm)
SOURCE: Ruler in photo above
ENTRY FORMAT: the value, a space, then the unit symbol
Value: 34.5 mm
